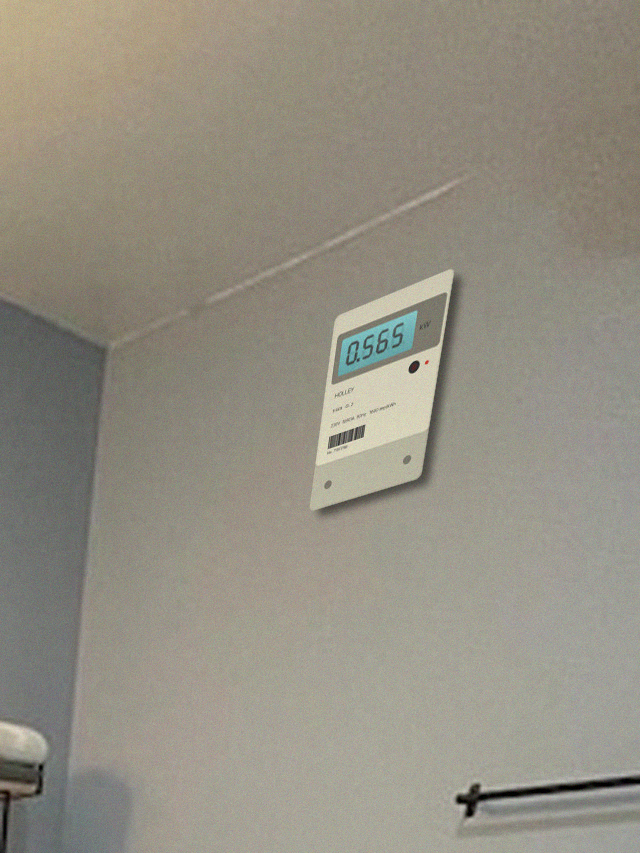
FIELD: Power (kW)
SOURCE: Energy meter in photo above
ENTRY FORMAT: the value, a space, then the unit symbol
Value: 0.565 kW
